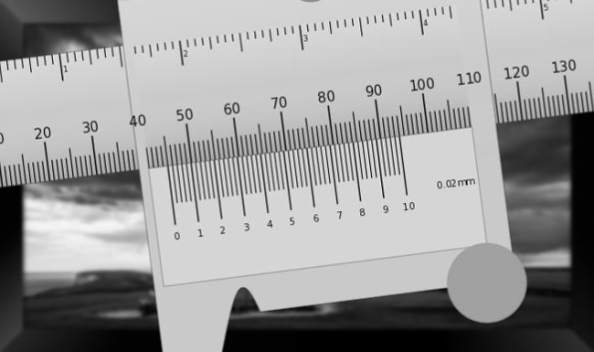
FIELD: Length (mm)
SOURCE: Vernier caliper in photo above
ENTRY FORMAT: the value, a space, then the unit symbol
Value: 45.0 mm
